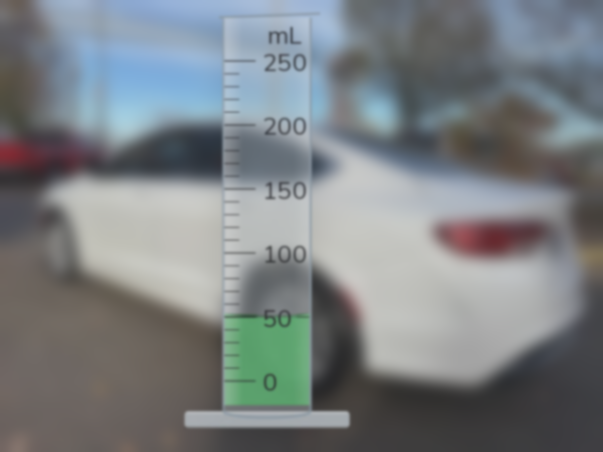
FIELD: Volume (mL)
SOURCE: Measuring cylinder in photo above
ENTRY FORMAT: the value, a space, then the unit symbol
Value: 50 mL
